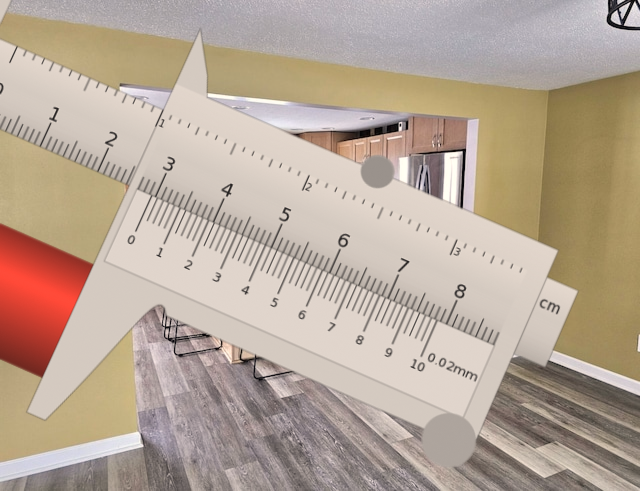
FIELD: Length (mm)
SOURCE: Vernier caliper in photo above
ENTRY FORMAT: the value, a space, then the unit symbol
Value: 29.4 mm
